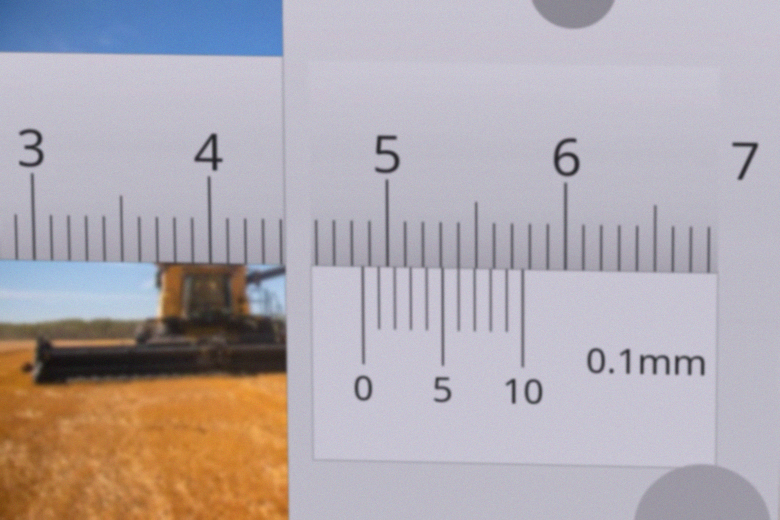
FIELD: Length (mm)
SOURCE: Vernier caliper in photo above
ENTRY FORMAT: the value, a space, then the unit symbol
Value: 48.6 mm
